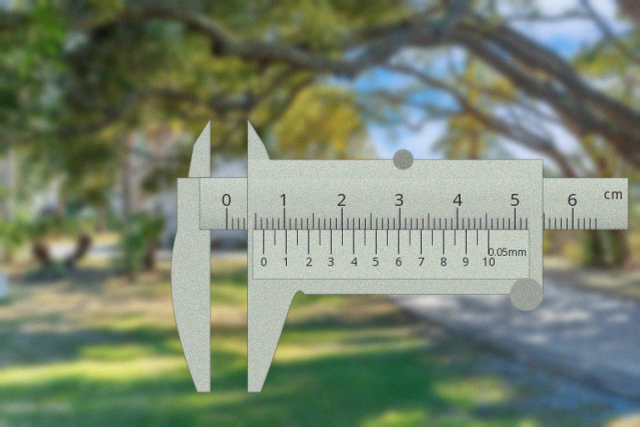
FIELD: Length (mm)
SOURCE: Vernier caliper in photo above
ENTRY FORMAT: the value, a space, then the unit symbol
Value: 6.4 mm
